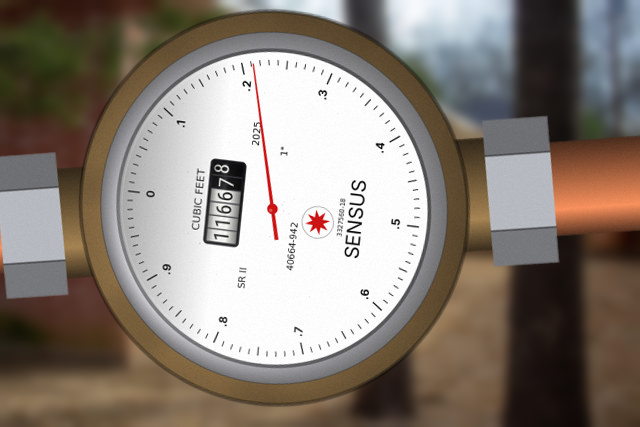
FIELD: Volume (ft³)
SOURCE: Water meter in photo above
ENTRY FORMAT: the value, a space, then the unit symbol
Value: 116678.21 ft³
